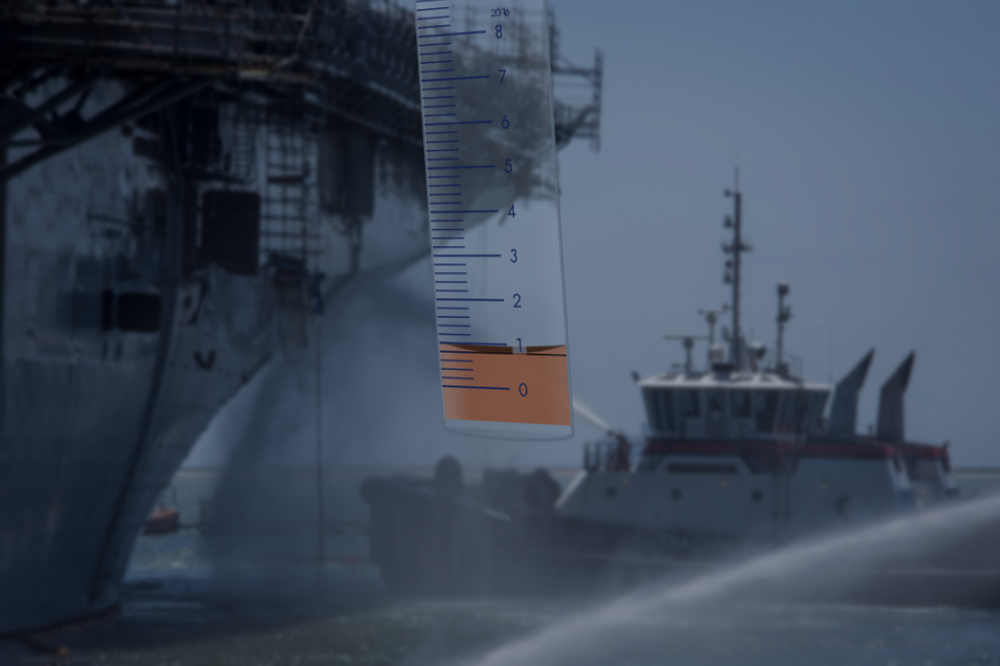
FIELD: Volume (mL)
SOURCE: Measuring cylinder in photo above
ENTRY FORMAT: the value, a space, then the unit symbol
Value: 0.8 mL
